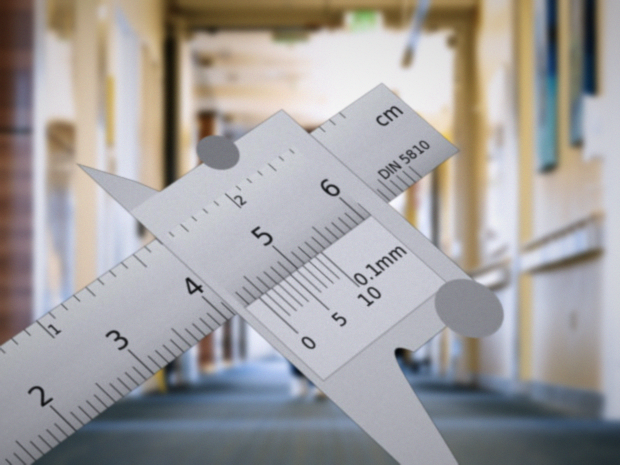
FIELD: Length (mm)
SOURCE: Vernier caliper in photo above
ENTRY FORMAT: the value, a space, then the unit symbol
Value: 44.4 mm
